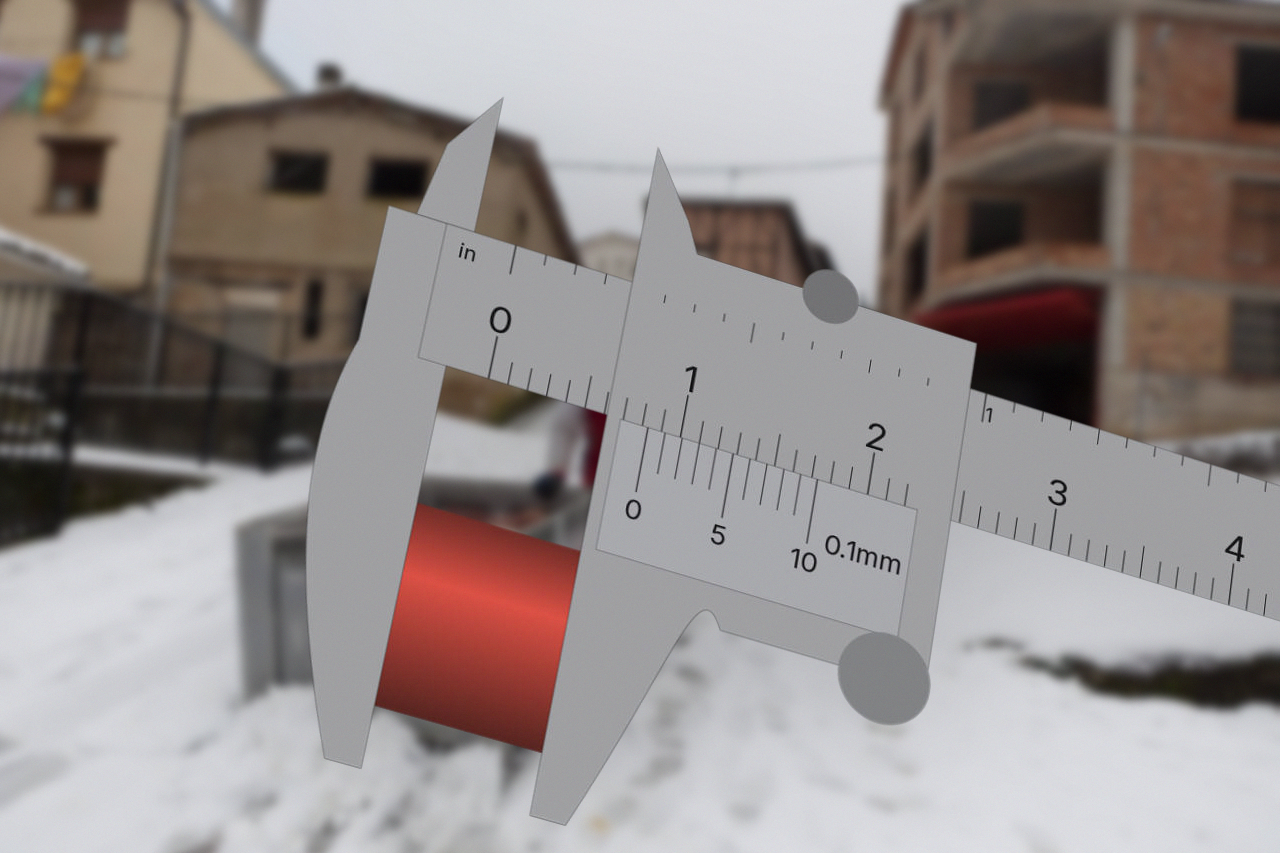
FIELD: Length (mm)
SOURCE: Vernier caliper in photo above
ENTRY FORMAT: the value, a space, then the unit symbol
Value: 8.3 mm
